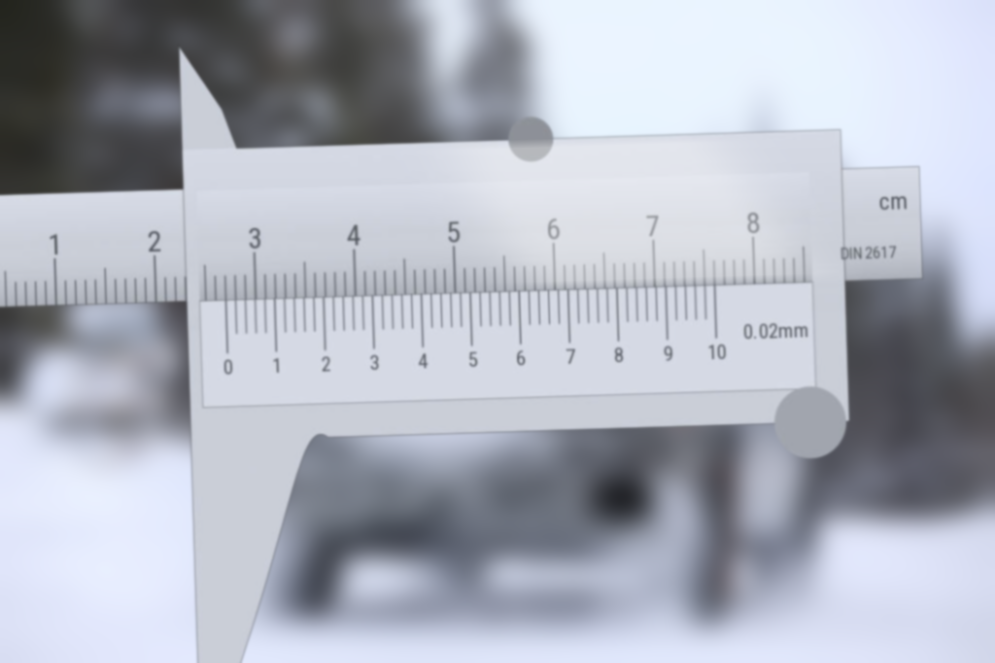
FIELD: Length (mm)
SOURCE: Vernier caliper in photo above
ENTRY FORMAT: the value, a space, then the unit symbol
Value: 27.0 mm
